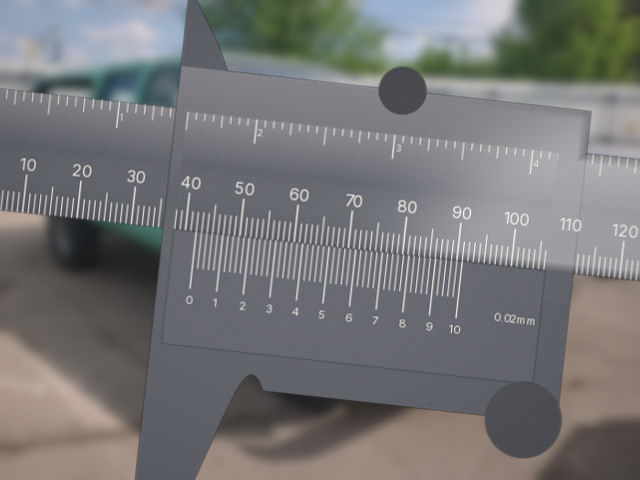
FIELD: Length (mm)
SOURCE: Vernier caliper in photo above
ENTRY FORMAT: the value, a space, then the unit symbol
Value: 42.0 mm
